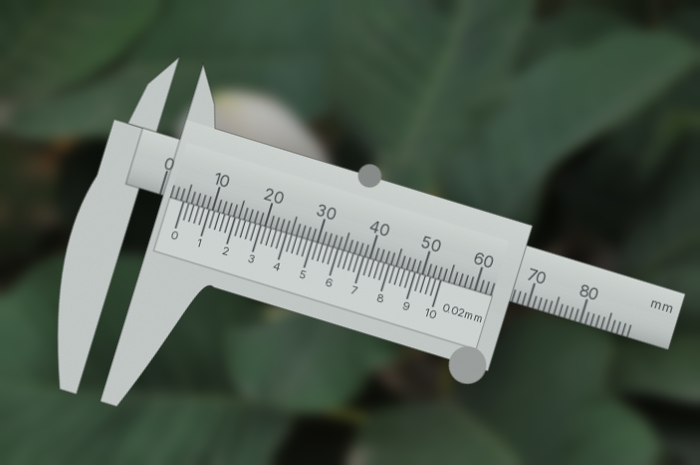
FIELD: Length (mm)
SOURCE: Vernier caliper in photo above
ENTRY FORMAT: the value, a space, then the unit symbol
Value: 4.5 mm
